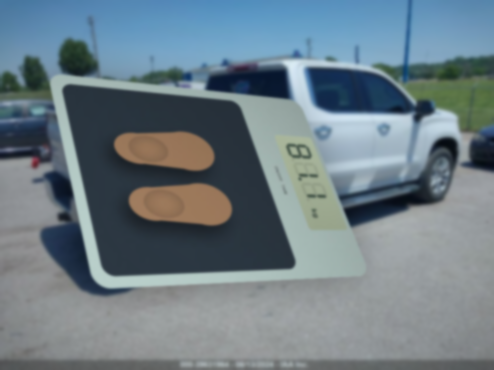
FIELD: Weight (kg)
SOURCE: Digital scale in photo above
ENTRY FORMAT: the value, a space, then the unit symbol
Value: 81.1 kg
